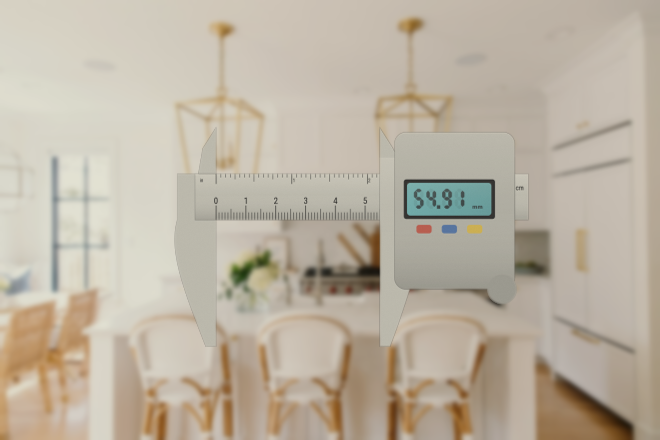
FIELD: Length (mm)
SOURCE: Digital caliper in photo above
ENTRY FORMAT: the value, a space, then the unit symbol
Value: 54.91 mm
